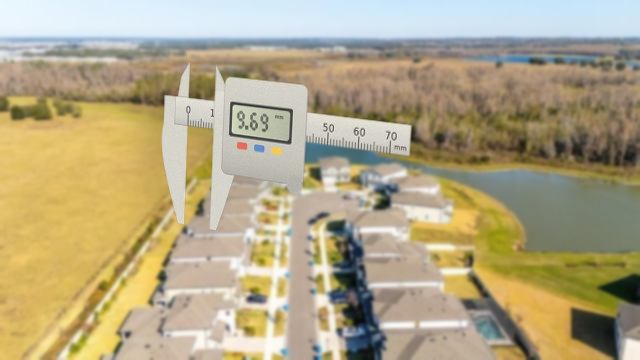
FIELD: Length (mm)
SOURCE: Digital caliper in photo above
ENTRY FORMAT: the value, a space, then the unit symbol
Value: 9.69 mm
